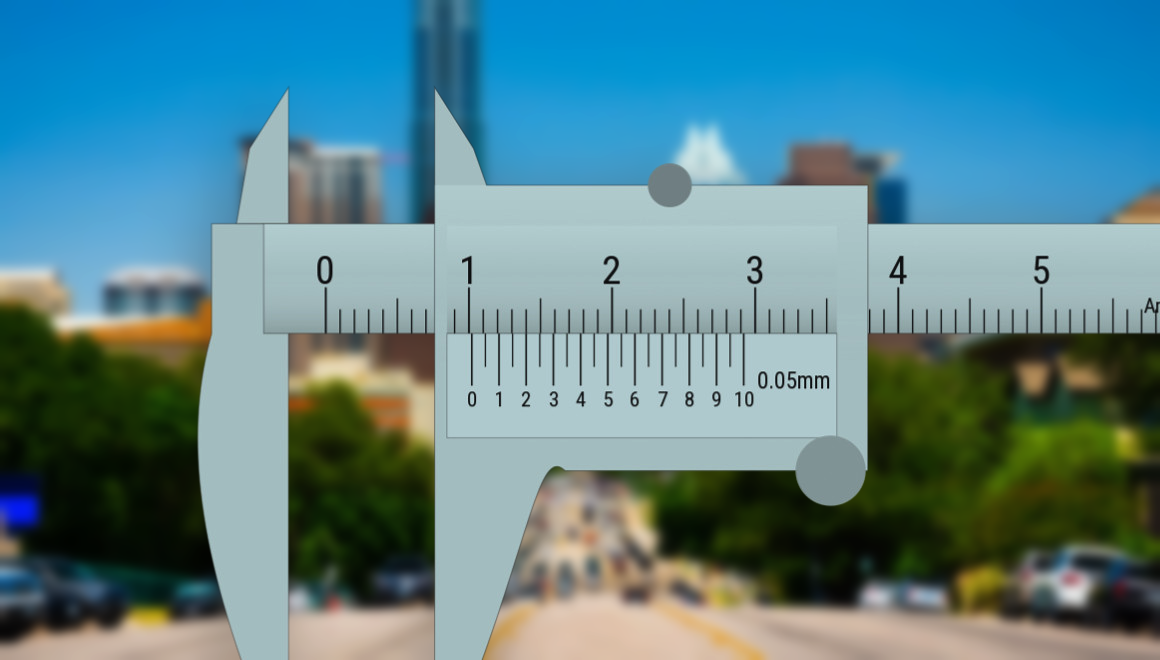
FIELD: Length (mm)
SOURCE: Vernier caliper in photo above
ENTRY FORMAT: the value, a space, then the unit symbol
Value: 10.2 mm
